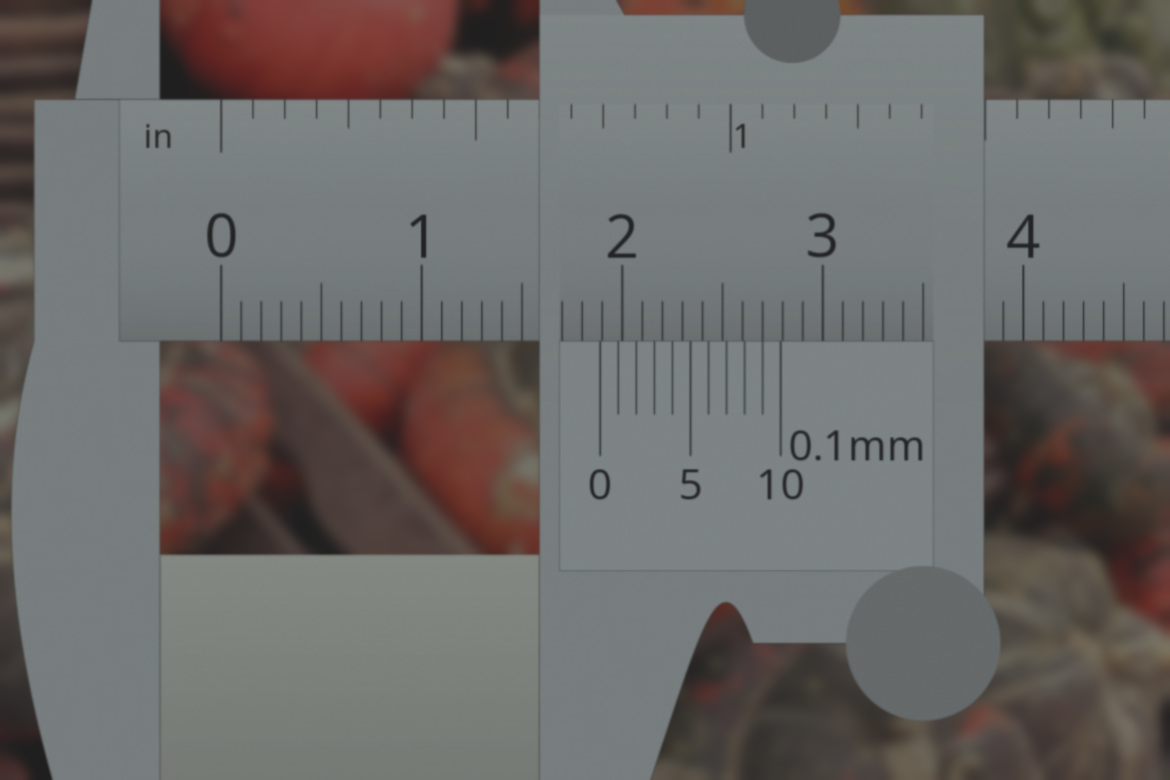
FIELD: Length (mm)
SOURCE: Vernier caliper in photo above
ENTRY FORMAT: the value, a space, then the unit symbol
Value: 18.9 mm
